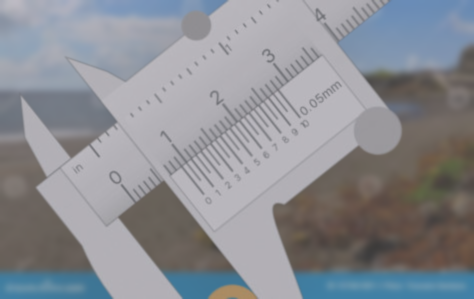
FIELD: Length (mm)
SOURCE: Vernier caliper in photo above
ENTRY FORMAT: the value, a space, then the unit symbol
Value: 9.0 mm
